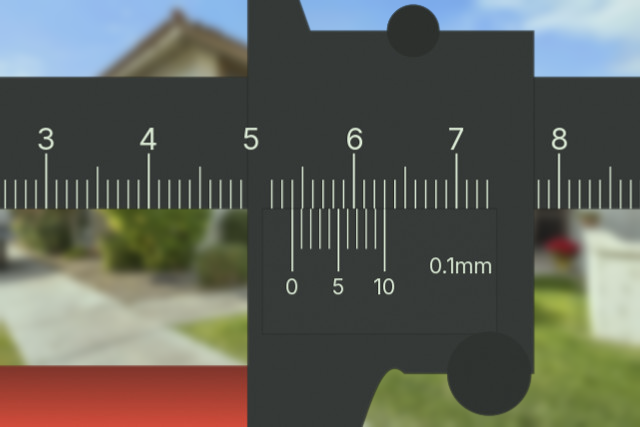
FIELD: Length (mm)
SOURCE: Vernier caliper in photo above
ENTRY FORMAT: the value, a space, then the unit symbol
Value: 54.0 mm
